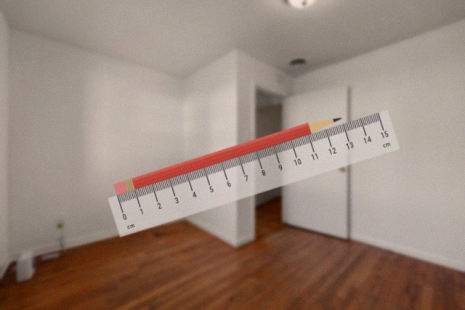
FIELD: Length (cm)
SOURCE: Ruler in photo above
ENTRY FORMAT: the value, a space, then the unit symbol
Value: 13 cm
